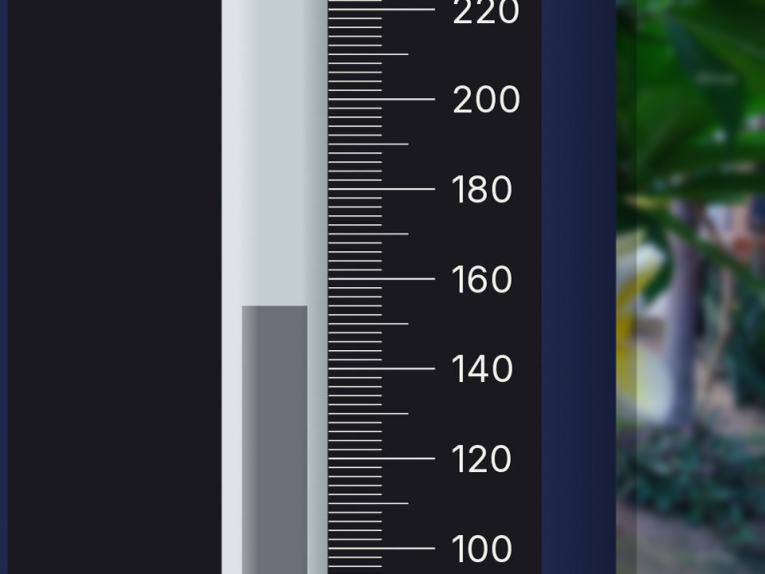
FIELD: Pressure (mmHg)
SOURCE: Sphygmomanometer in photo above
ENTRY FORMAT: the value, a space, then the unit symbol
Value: 154 mmHg
